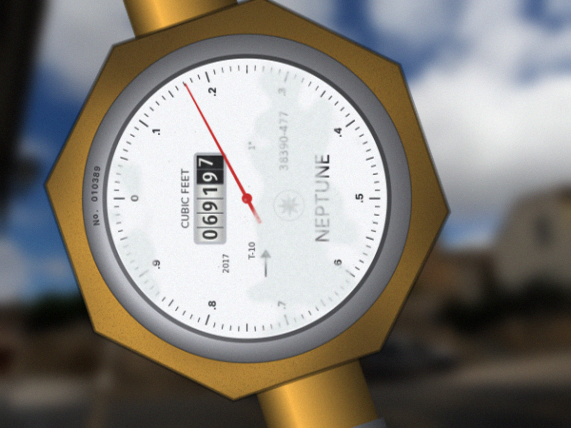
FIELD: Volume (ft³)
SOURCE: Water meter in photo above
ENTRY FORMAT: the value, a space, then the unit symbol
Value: 69197.17 ft³
